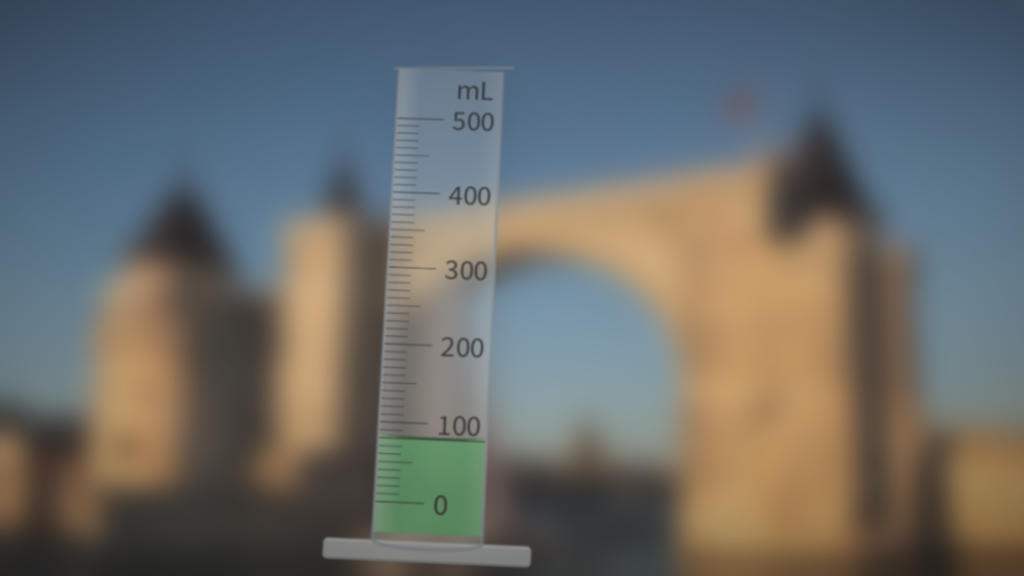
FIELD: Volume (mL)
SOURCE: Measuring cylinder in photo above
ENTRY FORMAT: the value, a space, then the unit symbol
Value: 80 mL
